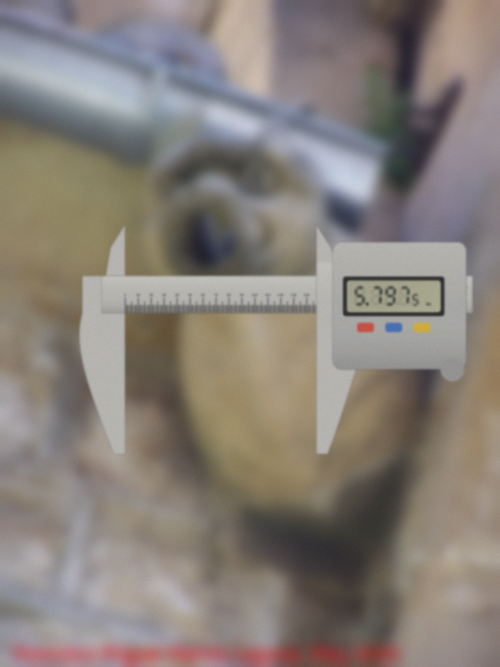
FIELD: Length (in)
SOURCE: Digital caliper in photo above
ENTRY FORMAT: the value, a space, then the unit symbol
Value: 5.7975 in
